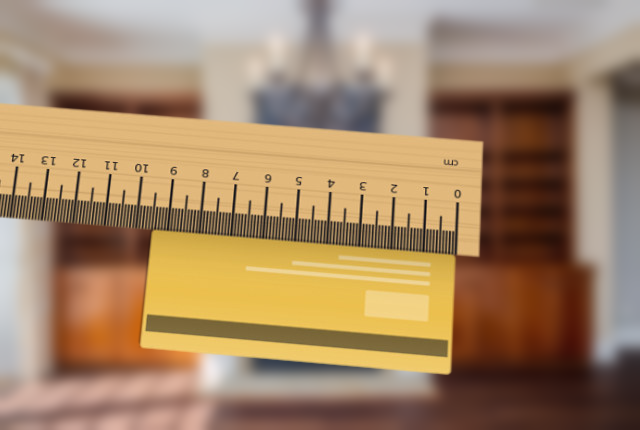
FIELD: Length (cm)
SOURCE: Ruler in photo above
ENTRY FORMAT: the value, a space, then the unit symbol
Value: 9.5 cm
